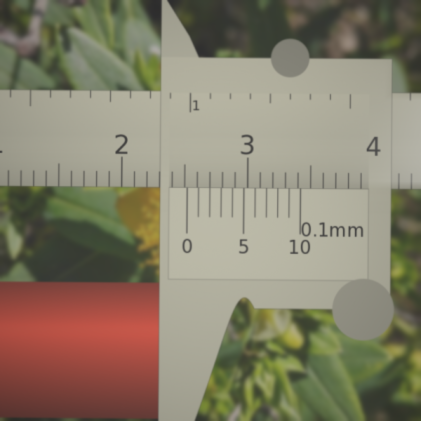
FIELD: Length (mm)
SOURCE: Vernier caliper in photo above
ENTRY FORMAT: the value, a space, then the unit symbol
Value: 25.2 mm
